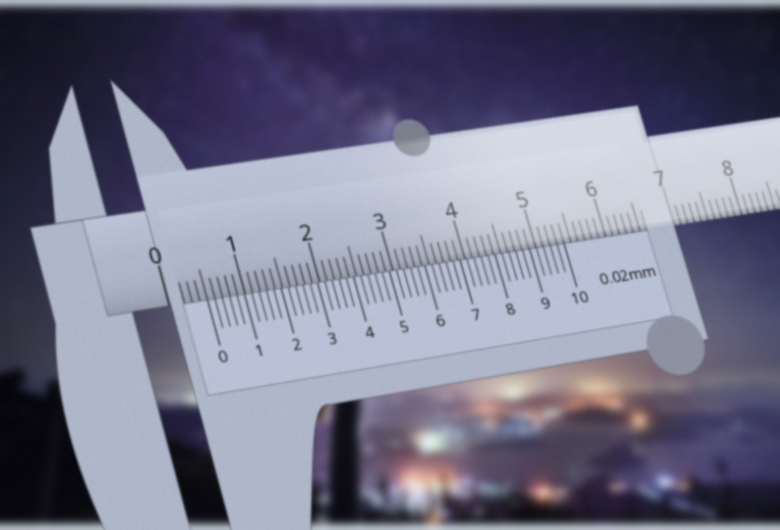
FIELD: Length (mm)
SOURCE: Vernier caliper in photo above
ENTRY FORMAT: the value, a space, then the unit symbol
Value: 5.0 mm
